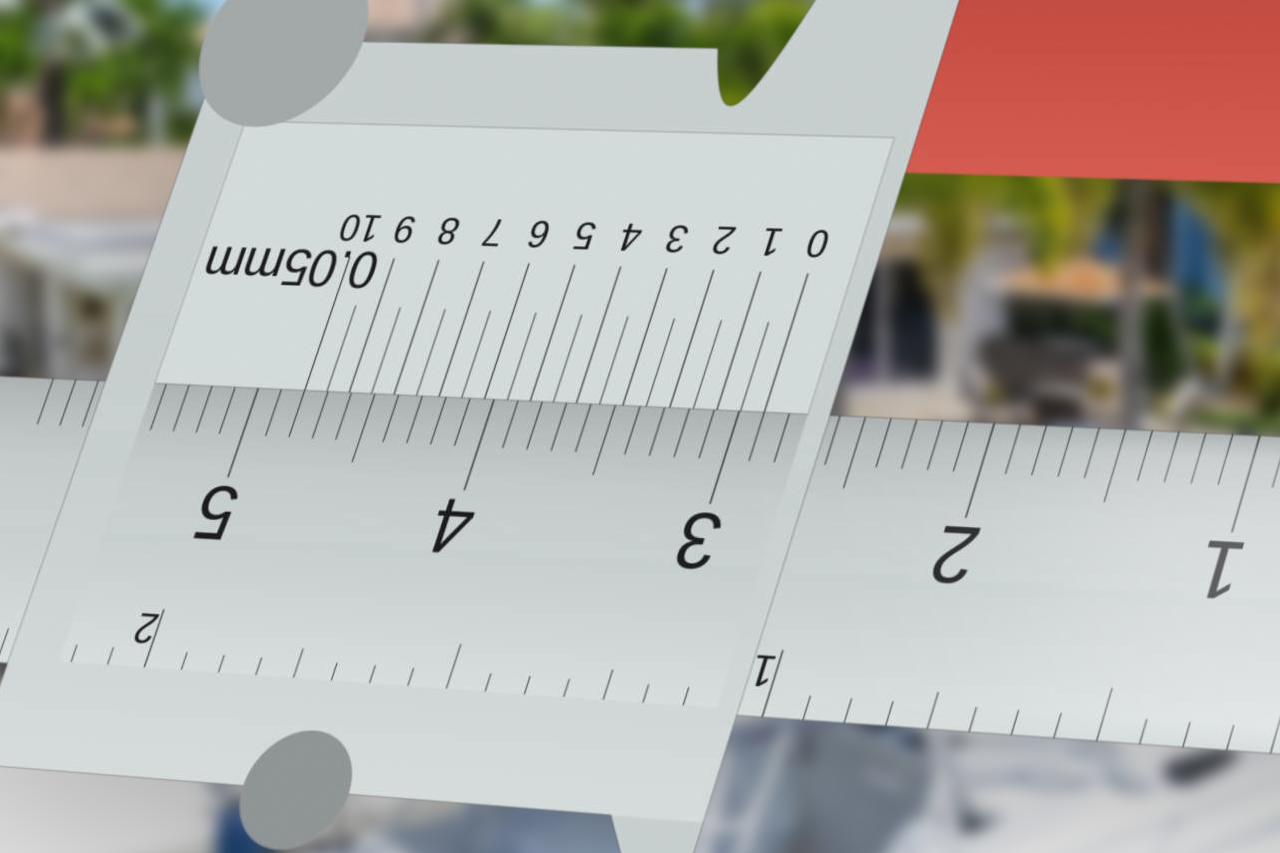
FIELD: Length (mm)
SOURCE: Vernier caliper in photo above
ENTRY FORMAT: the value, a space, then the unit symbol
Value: 29.0 mm
